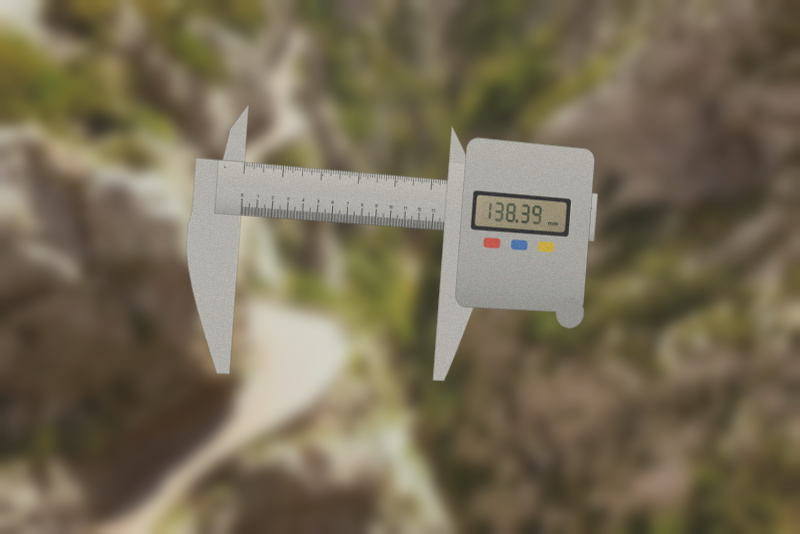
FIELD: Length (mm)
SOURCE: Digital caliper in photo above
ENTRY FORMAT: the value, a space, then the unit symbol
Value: 138.39 mm
